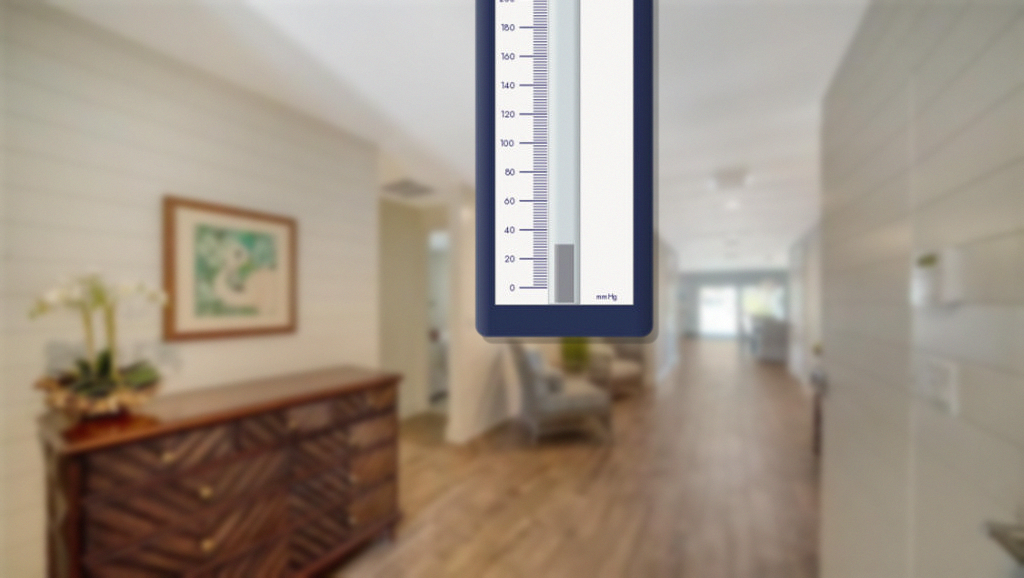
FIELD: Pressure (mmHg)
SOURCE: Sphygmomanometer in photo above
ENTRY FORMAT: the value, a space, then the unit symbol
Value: 30 mmHg
